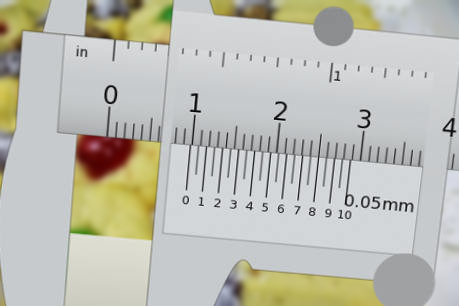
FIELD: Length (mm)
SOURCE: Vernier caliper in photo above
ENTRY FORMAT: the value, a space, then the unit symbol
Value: 9.8 mm
